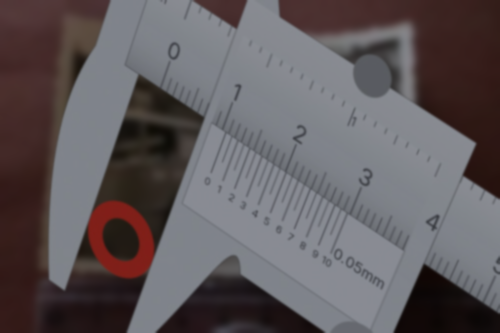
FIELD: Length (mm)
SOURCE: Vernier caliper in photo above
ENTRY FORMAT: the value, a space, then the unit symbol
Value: 10.6 mm
